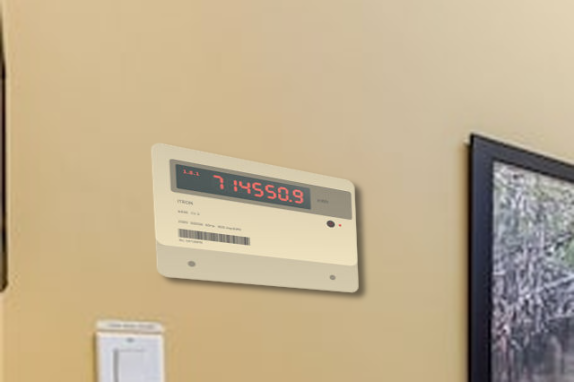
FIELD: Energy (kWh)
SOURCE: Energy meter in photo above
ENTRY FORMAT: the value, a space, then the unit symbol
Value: 714550.9 kWh
